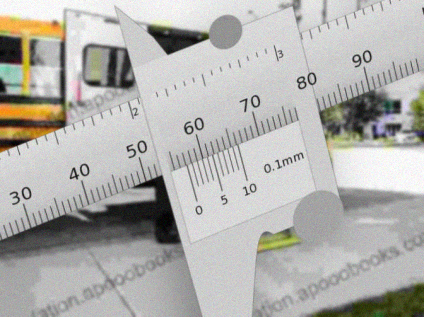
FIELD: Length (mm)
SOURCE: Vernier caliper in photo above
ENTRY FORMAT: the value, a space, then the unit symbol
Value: 57.2 mm
